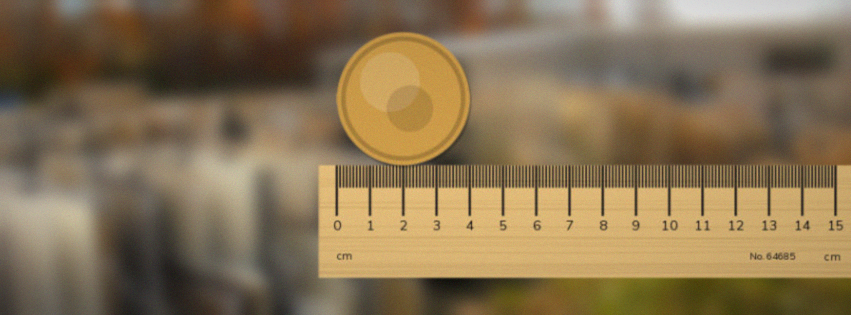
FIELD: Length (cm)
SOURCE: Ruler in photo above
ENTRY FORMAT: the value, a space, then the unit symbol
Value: 4 cm
